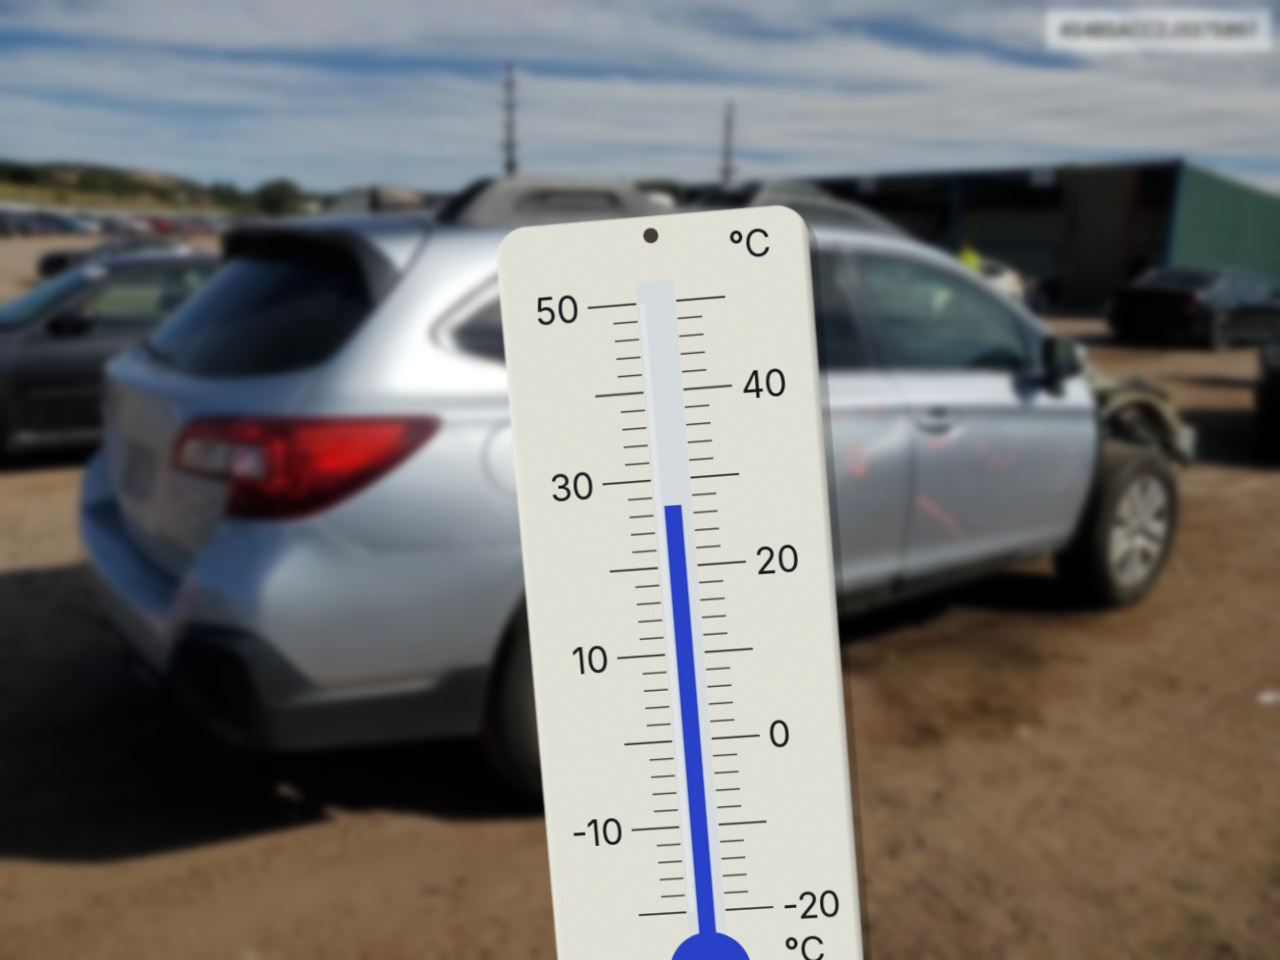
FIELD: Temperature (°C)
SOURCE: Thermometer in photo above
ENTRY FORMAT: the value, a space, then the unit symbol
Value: 27 °C
